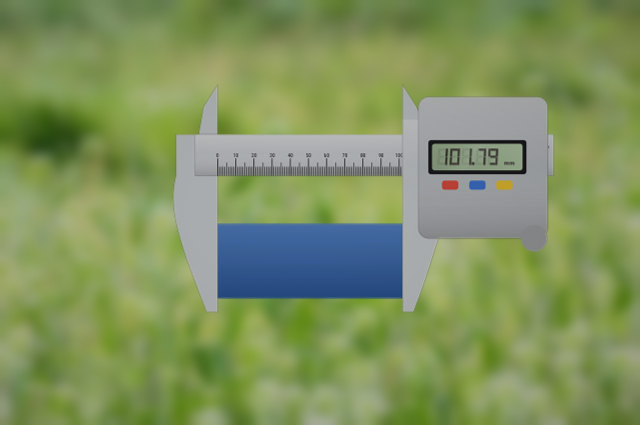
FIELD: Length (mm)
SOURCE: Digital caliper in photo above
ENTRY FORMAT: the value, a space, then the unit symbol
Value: 101.79 mm
